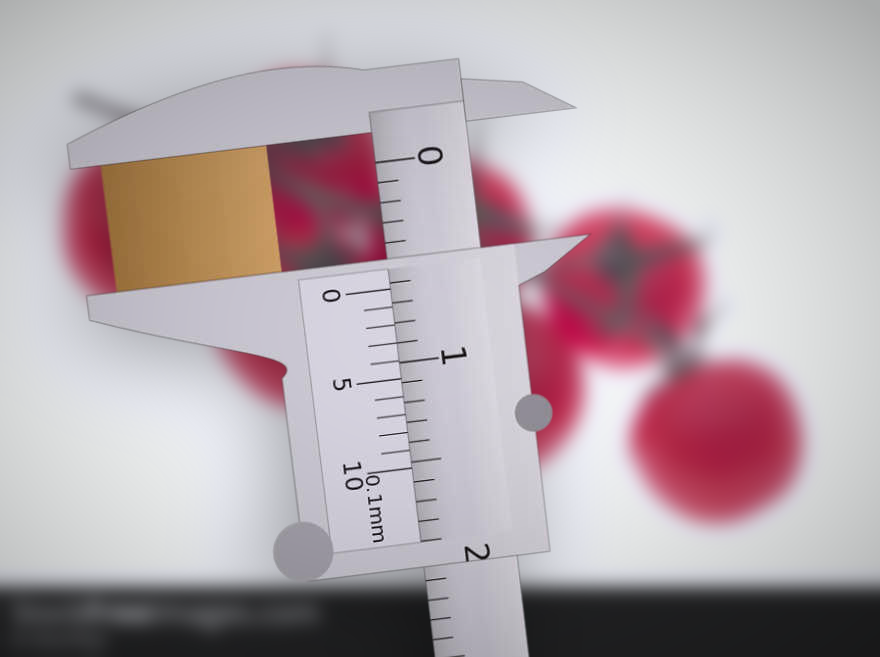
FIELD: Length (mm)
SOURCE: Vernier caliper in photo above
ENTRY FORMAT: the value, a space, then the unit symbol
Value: 6.3 mm
